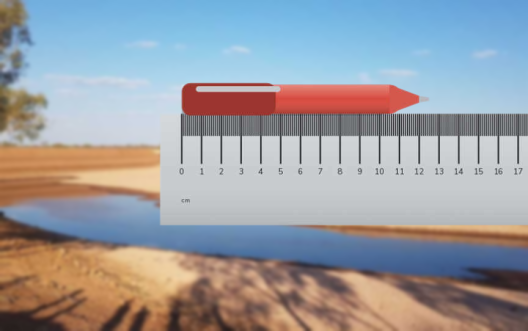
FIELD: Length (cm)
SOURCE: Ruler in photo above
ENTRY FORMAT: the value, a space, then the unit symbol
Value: 12.5 cm
